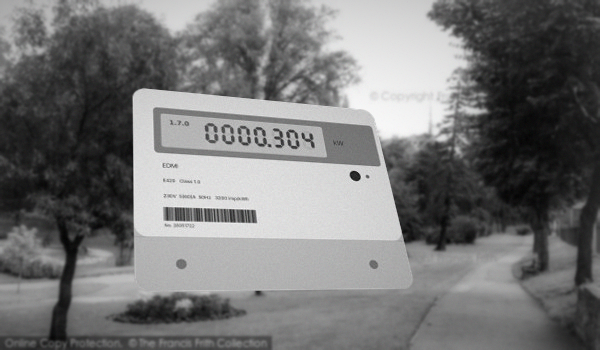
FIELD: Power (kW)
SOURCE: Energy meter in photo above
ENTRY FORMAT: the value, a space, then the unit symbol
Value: 0.304 kW
